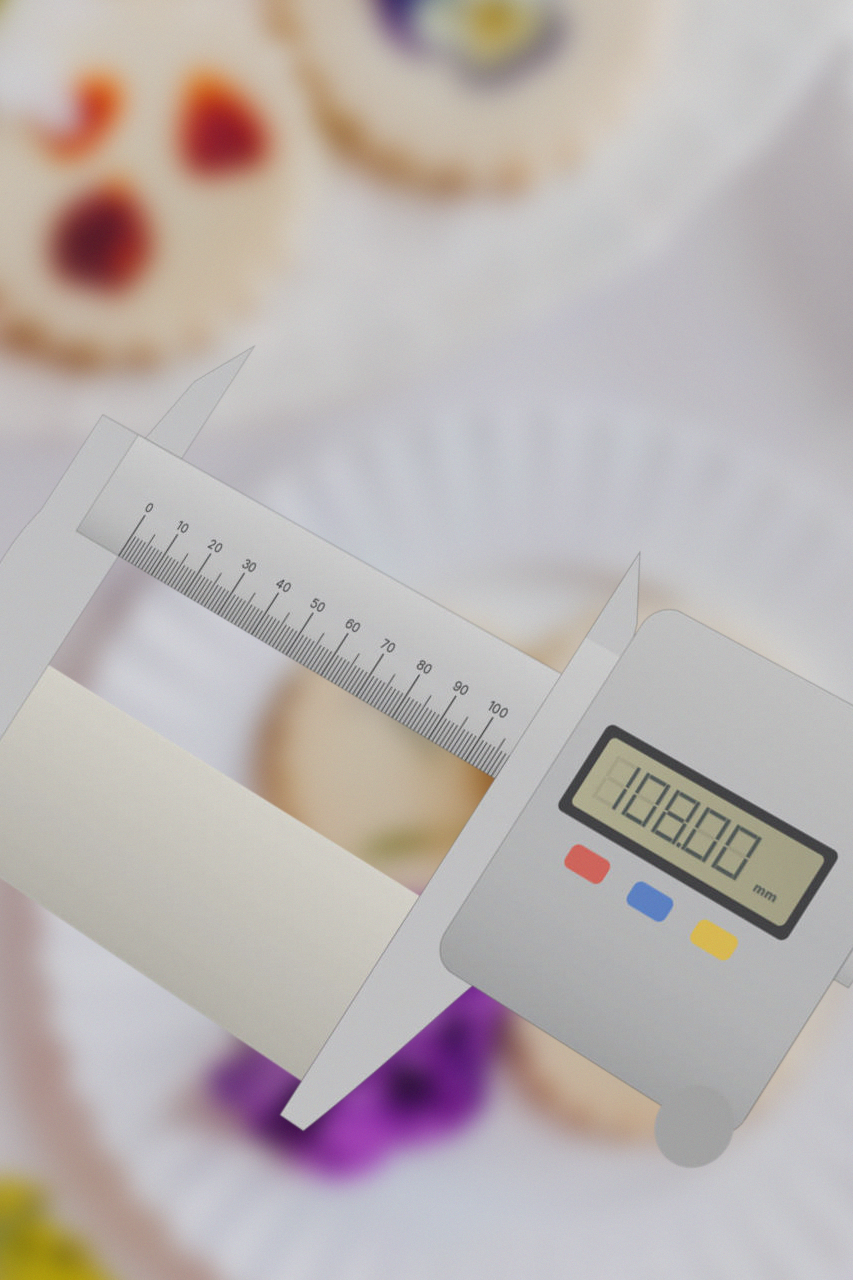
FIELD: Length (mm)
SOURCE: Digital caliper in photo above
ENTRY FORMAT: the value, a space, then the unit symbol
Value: 108.00 mm
